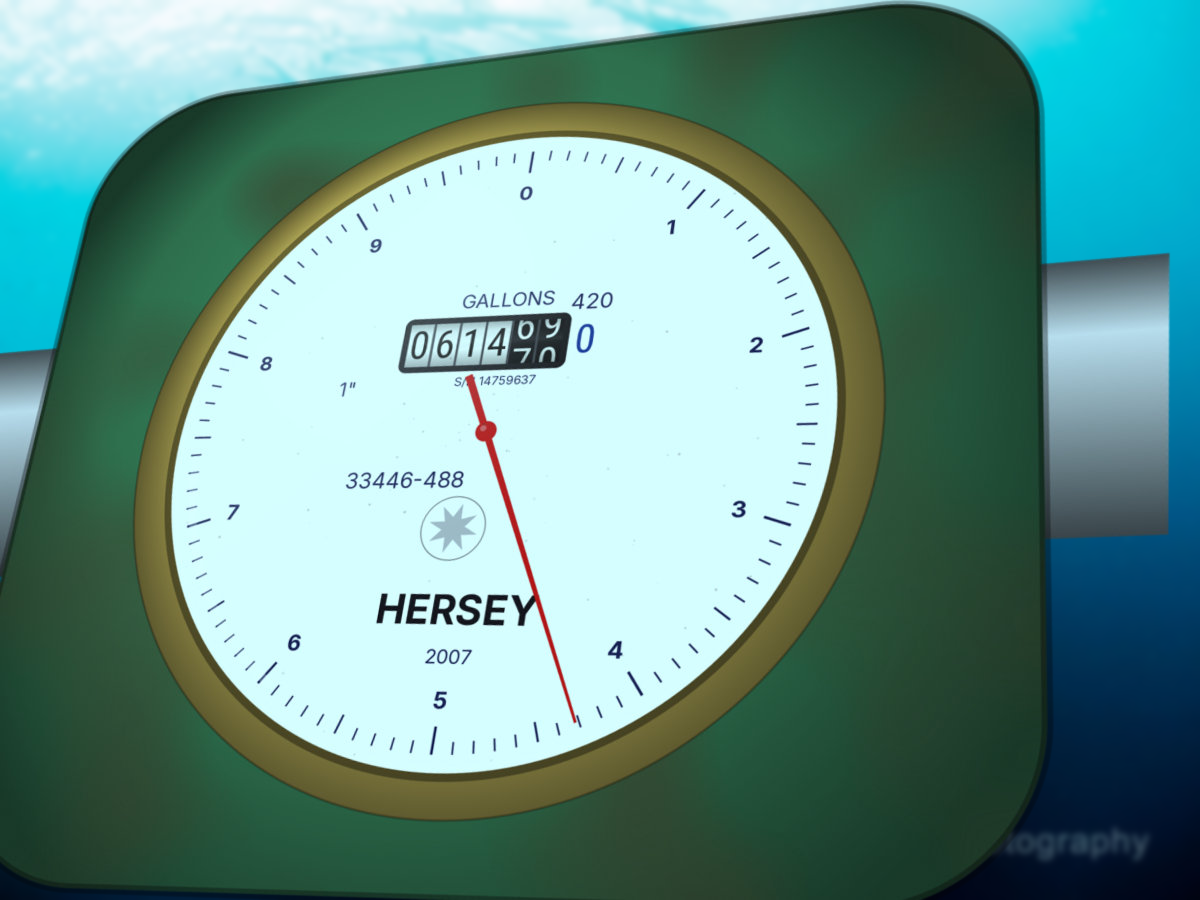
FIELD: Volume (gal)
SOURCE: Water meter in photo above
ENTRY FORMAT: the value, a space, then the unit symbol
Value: 614694.3 gal
